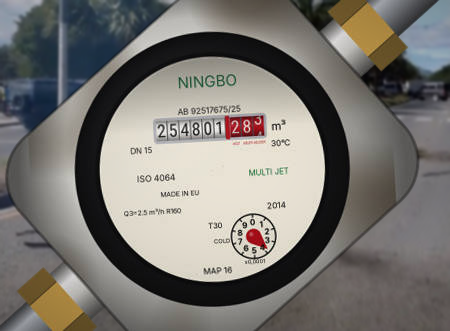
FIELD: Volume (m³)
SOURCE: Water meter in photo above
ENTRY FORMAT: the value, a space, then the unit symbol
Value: 254801.2833 m³
